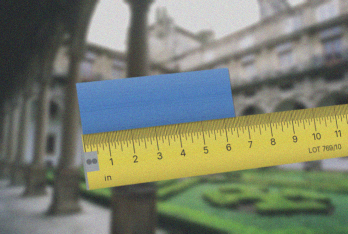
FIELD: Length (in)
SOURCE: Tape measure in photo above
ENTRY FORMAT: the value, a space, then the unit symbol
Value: 6.5 in
